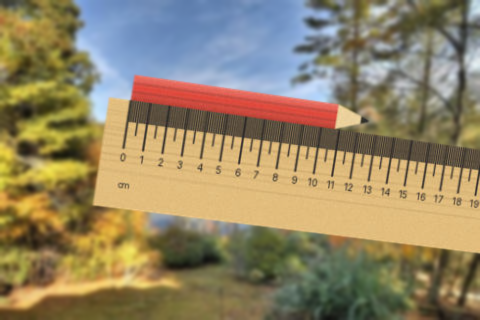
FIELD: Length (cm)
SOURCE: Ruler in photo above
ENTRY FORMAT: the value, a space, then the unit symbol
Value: 12.5 cm
